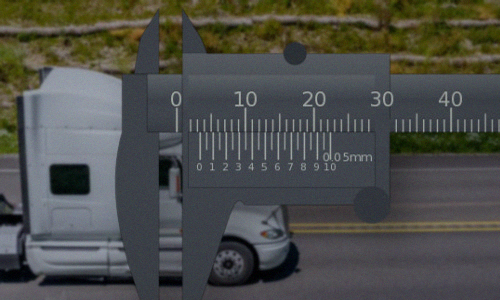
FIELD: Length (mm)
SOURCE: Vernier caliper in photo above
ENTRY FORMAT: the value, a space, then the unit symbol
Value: 3.4 mm
